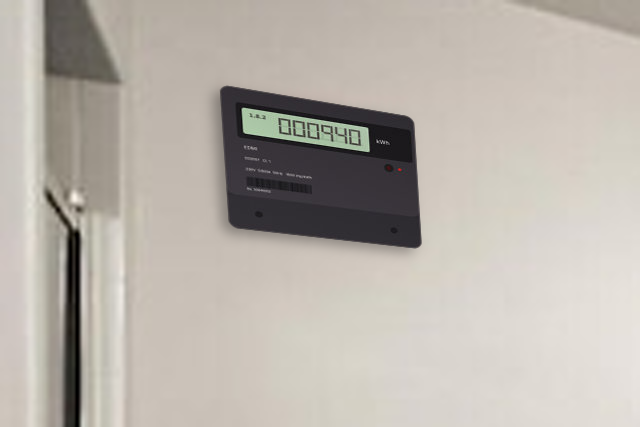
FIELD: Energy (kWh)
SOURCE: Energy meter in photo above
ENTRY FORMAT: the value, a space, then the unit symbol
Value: 940 kWh
